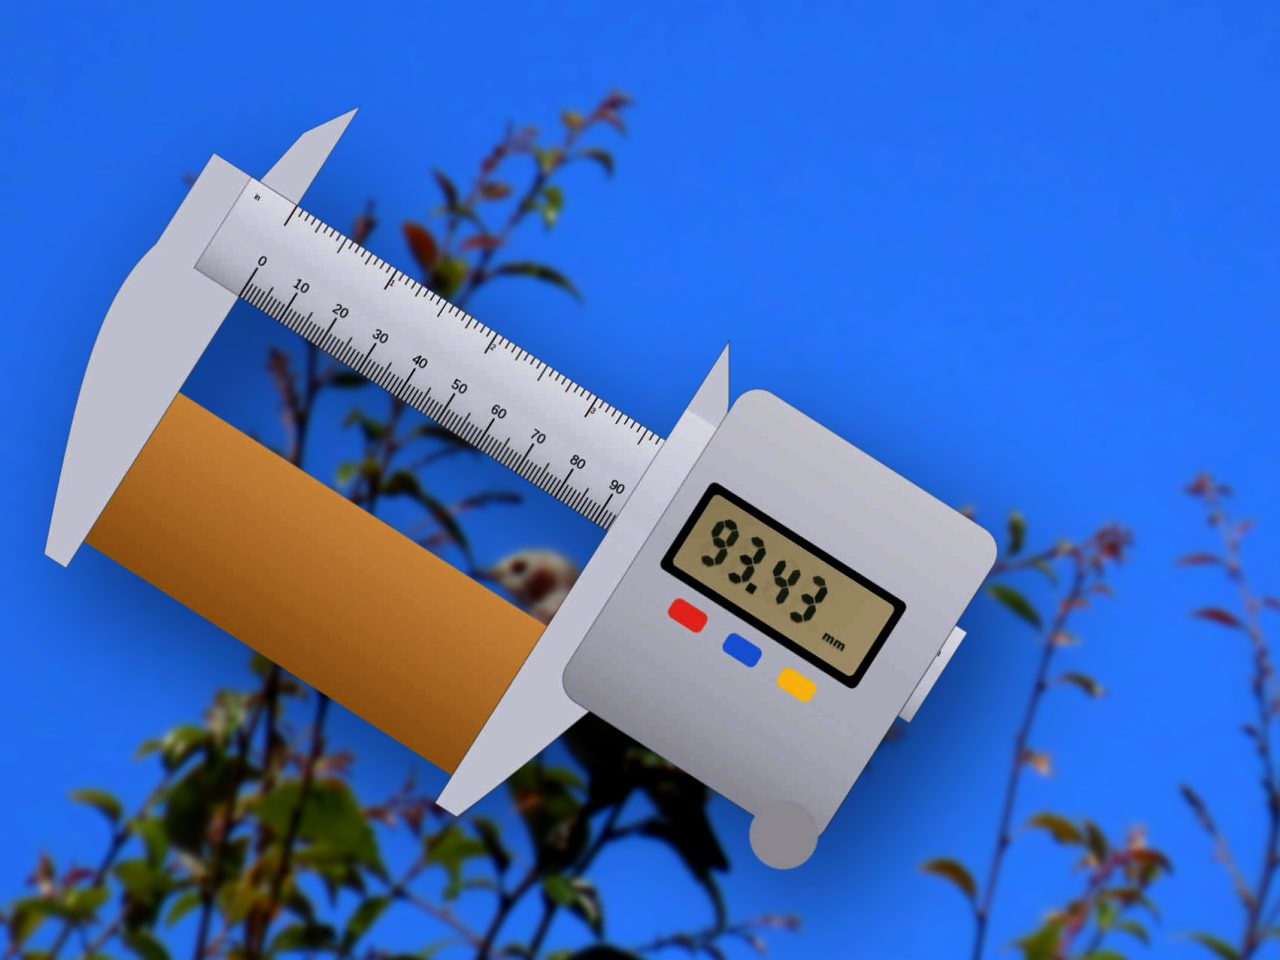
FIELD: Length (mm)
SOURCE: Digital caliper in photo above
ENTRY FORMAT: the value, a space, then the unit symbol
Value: 93.43 mm
